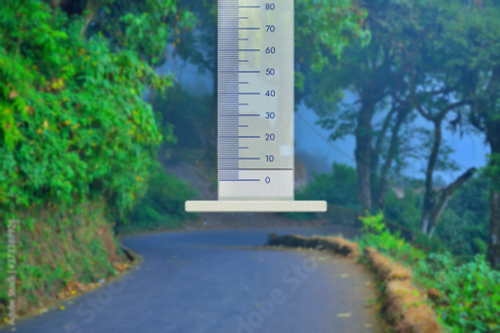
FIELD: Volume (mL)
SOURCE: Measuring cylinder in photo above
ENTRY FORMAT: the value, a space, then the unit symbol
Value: 5 mL
